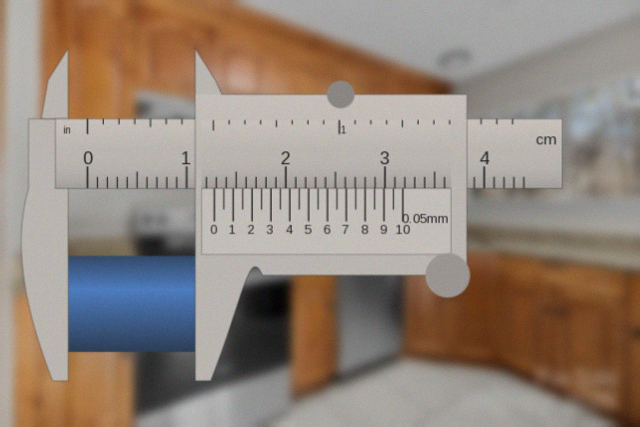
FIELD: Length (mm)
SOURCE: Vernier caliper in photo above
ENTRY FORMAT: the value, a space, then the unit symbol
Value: 12.8 mm
